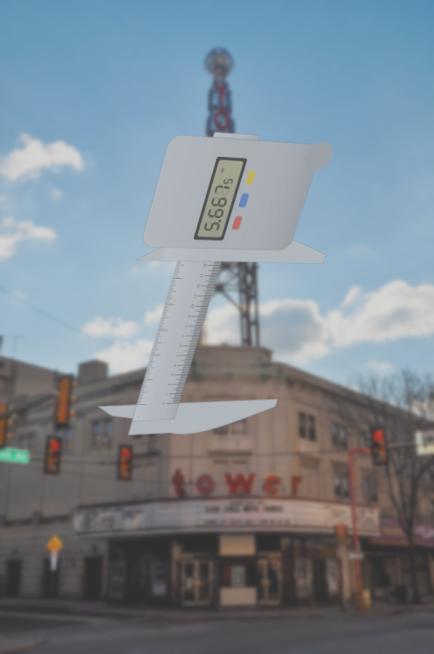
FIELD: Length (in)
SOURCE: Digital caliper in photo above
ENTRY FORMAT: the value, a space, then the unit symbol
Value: 5.6675 in
